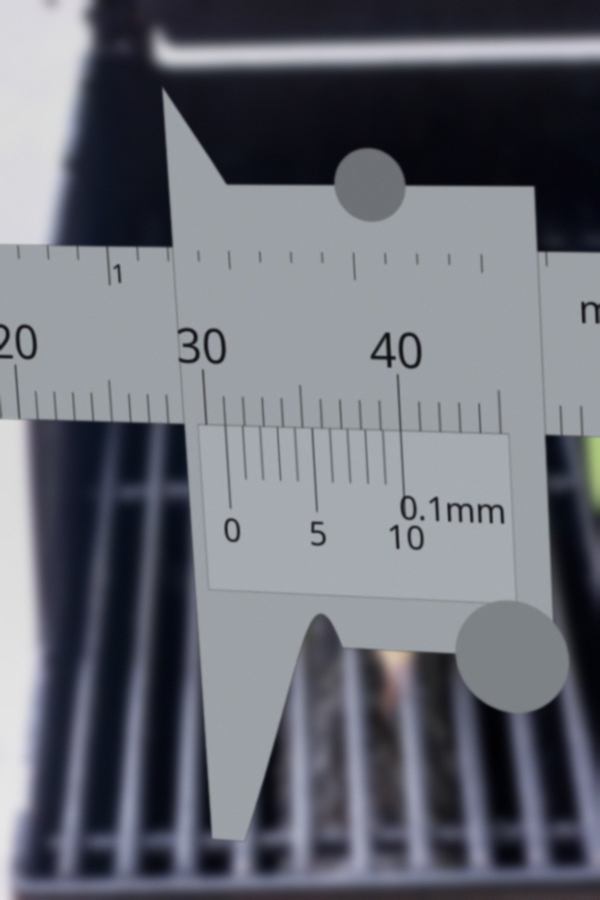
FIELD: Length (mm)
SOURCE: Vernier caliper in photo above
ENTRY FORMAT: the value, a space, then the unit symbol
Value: 31.0 mm
